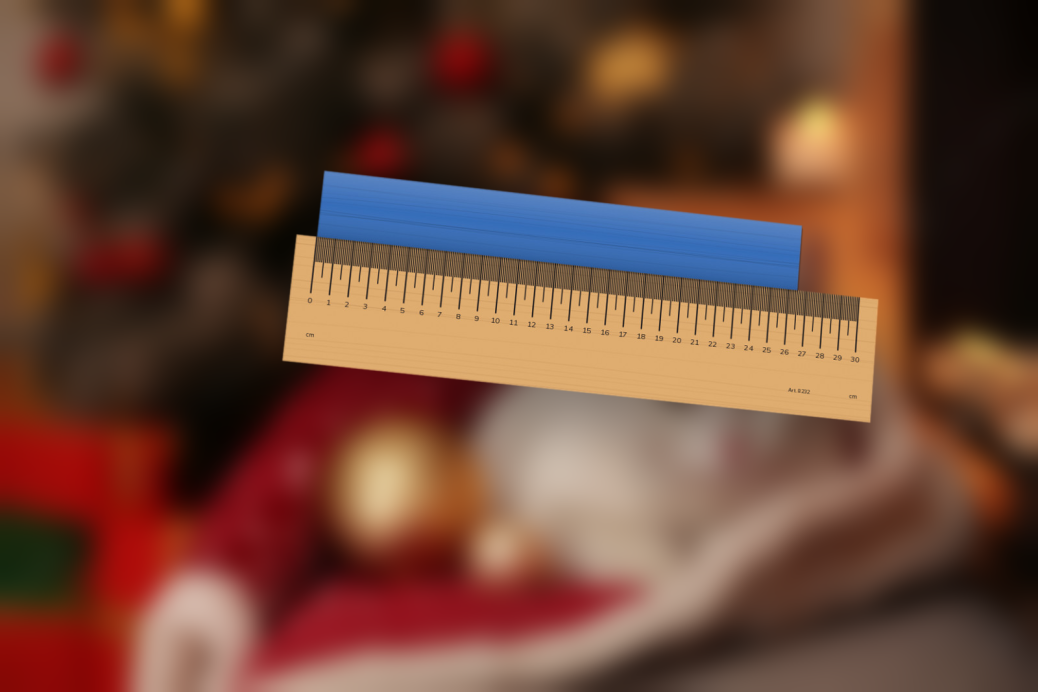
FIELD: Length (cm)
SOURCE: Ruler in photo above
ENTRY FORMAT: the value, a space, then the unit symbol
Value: 26.5 cm
